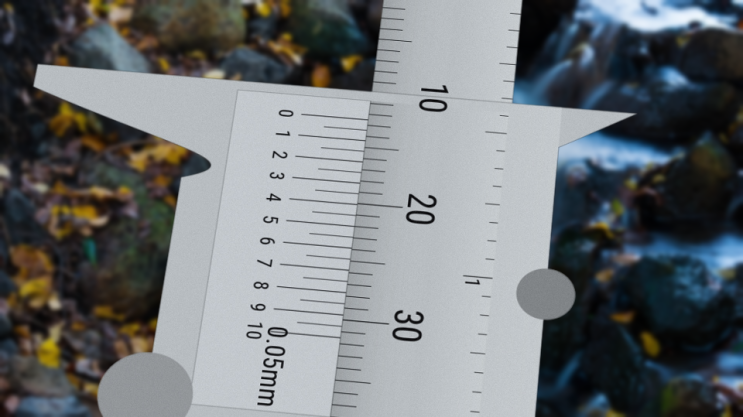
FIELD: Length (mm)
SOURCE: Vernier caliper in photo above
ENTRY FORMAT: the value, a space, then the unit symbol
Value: 12.5 mm
